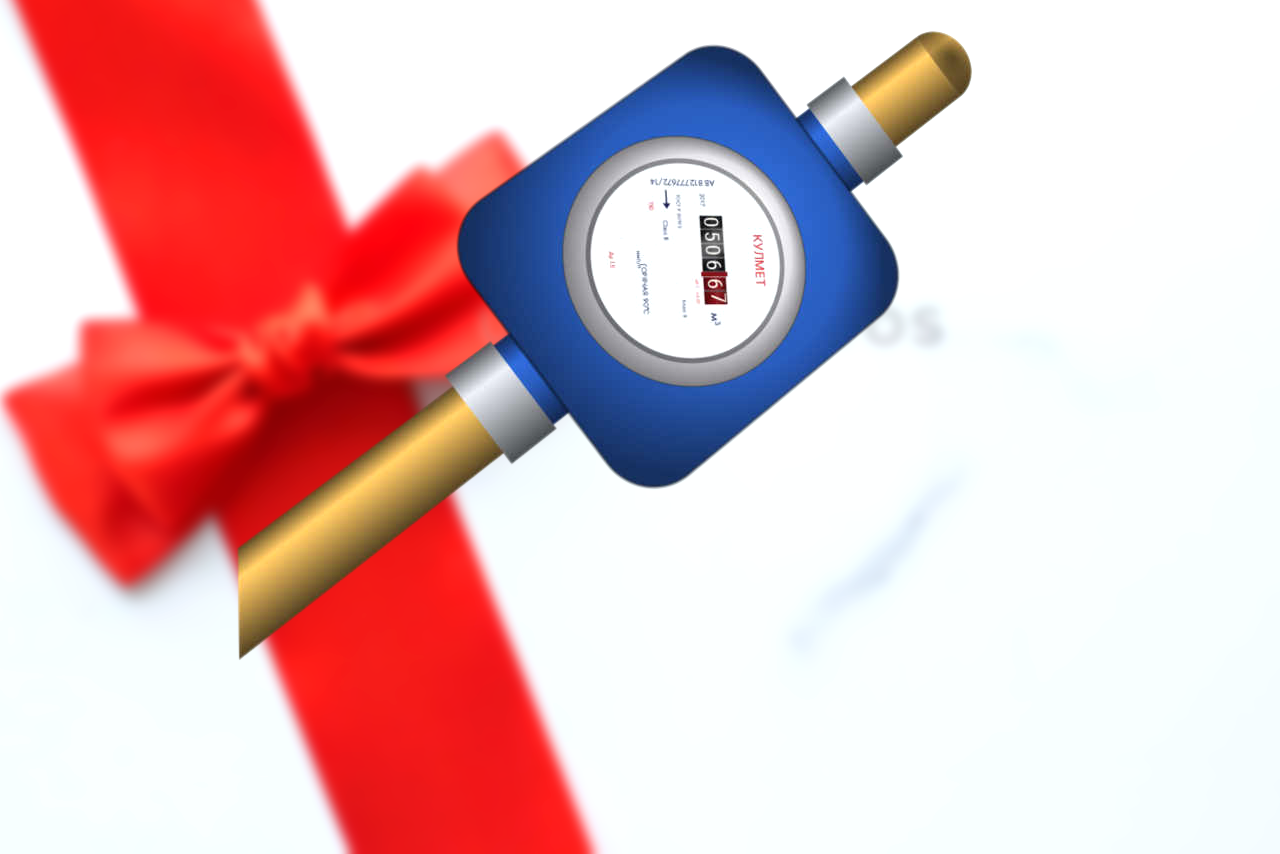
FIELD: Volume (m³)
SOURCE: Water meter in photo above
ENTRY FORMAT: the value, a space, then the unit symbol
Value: 506.67 m³
